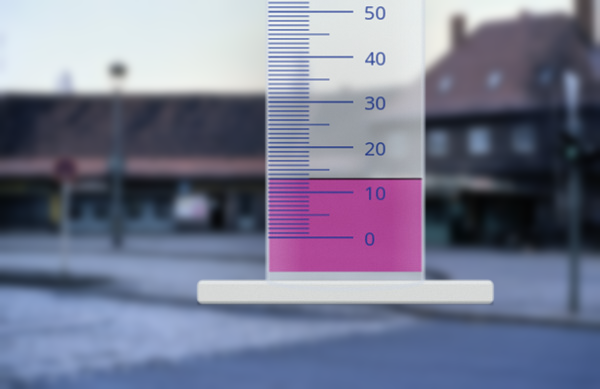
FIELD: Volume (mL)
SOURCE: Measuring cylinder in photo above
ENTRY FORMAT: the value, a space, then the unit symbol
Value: 13 mL
